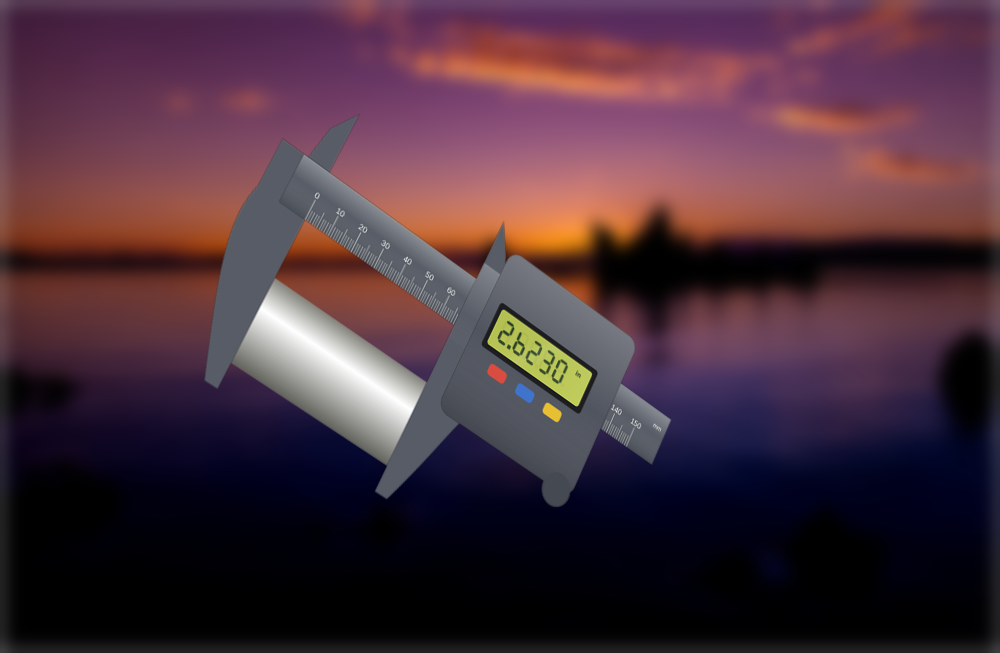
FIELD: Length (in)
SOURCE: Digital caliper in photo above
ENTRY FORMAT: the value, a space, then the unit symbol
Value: 2.6230 in
